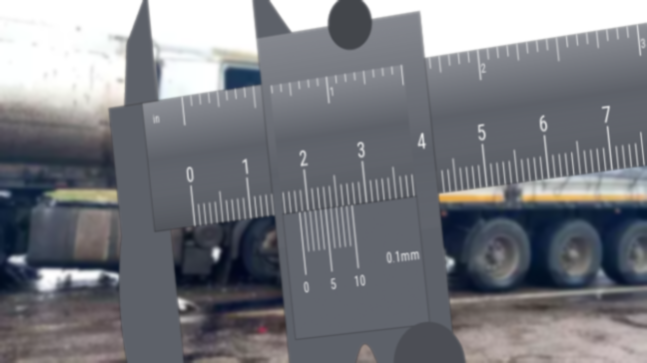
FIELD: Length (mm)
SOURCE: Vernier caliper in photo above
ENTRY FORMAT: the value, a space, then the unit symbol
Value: 18.5 mm
